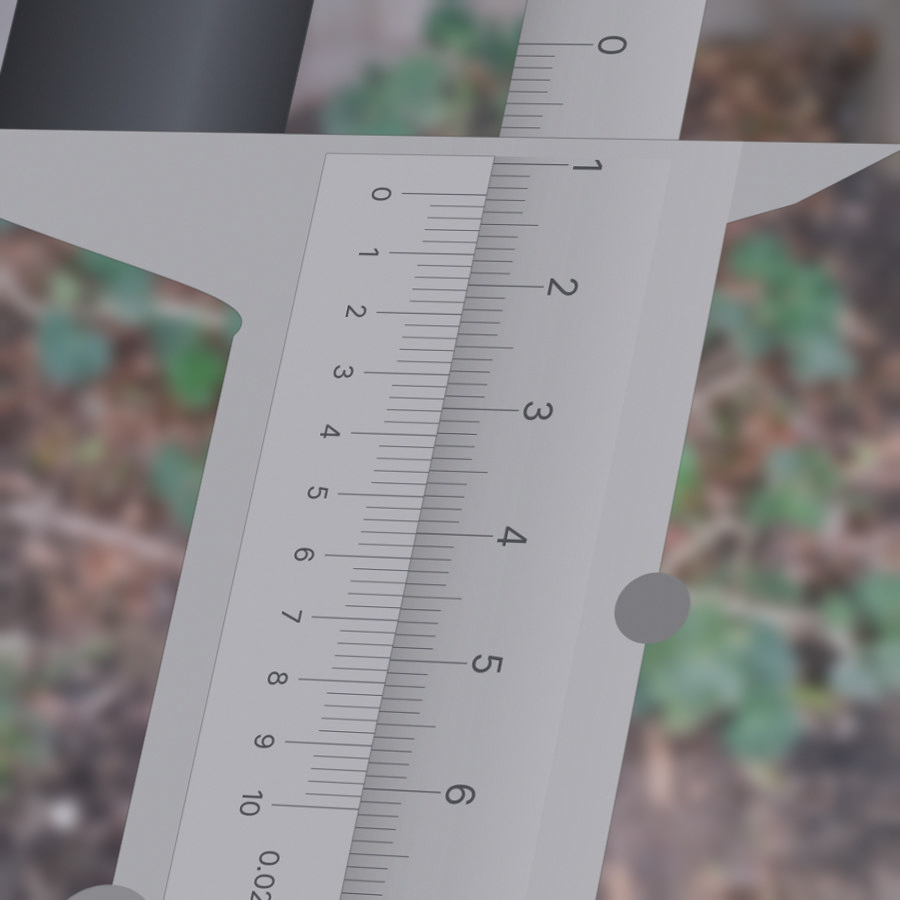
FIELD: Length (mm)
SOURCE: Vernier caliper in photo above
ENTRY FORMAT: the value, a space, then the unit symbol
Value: 12.6 mm
